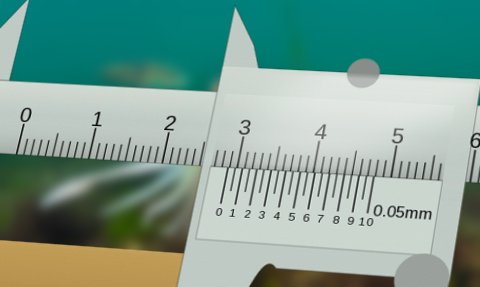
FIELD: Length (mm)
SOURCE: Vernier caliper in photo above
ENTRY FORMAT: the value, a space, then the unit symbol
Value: 28.8 mm
